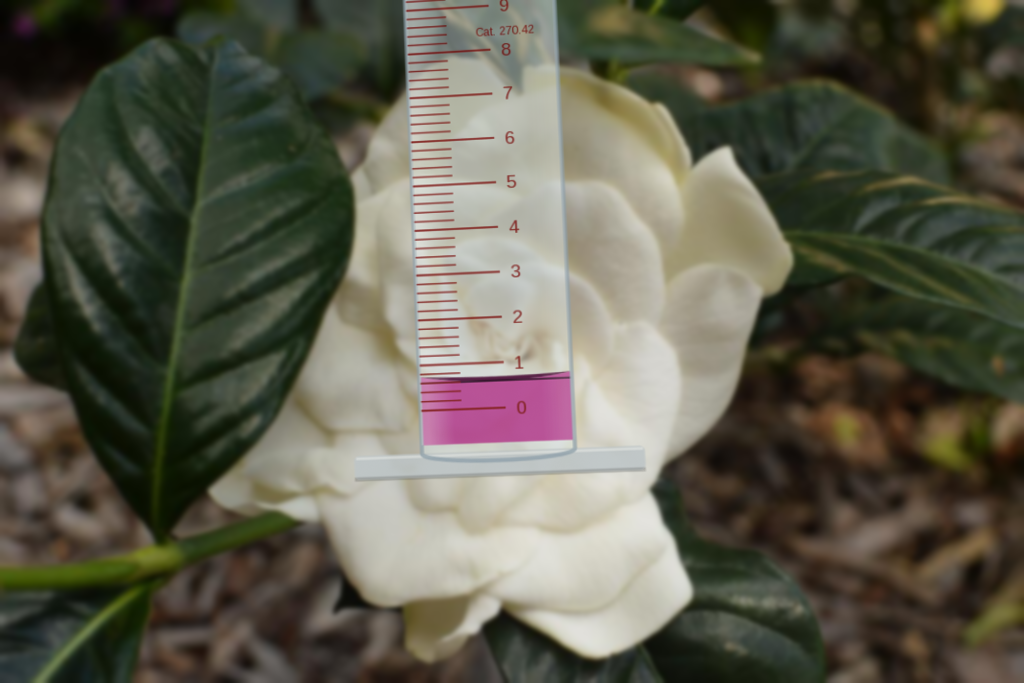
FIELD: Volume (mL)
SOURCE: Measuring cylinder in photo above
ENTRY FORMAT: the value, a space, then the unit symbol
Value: 0.6 mL
